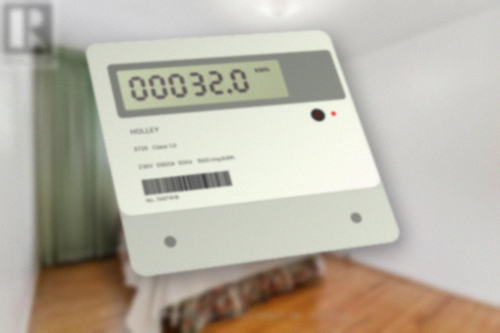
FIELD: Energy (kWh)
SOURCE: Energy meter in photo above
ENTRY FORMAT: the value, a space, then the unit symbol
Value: 32.0 kWh
